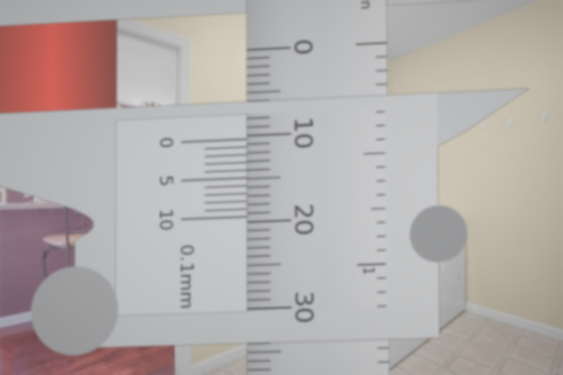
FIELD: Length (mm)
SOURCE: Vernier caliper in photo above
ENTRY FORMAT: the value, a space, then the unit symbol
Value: 10.4 mm
